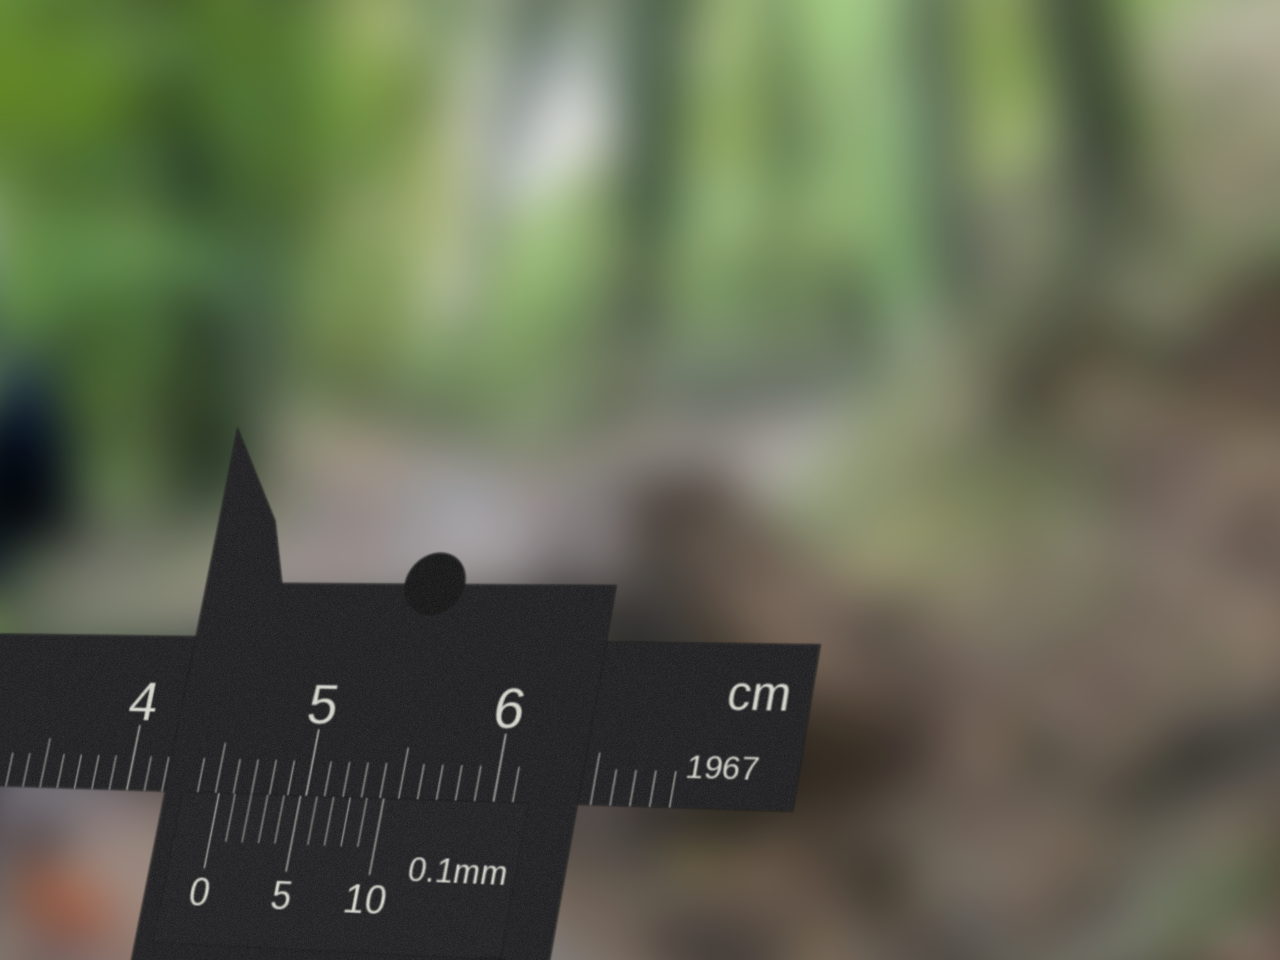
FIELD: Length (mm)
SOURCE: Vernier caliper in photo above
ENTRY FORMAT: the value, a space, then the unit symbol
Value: 45.2 mm
